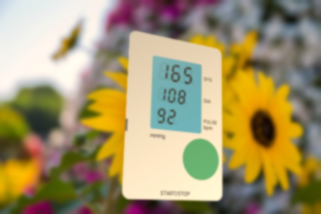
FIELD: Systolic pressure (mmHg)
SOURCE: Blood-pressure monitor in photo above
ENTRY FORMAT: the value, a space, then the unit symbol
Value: 165 mmHg
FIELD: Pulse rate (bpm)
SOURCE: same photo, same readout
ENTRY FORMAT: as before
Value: 92 bpm
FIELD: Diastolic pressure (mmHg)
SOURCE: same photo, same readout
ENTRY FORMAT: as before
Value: 108 mmHg
